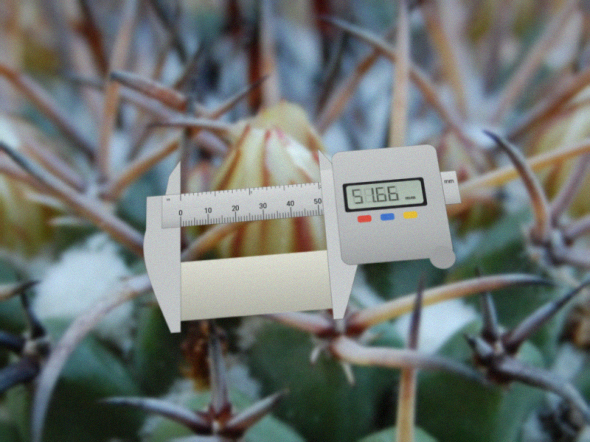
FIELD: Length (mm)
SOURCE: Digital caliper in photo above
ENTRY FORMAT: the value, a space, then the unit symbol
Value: 51.66 mm
